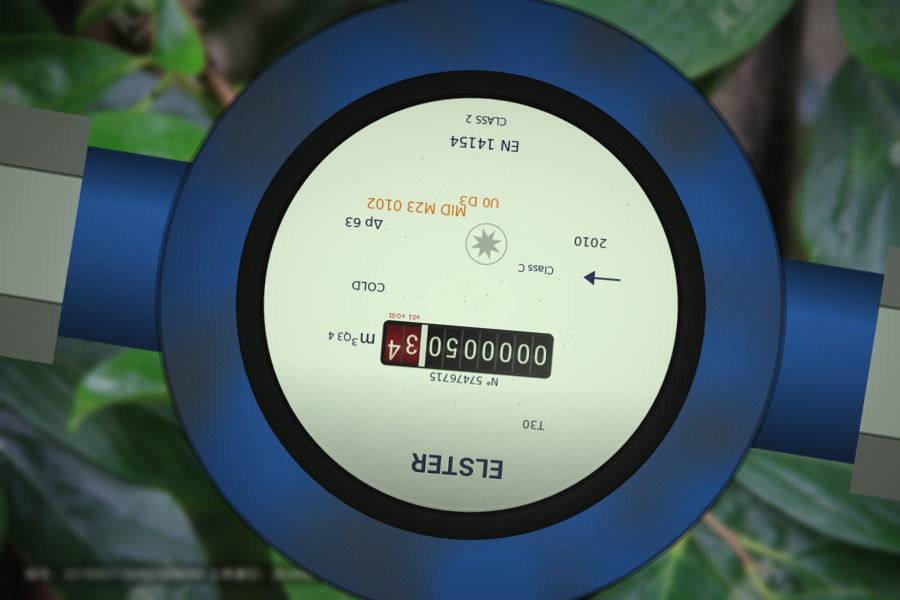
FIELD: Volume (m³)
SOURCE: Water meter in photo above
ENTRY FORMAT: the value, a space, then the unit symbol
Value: 50.34 m³
